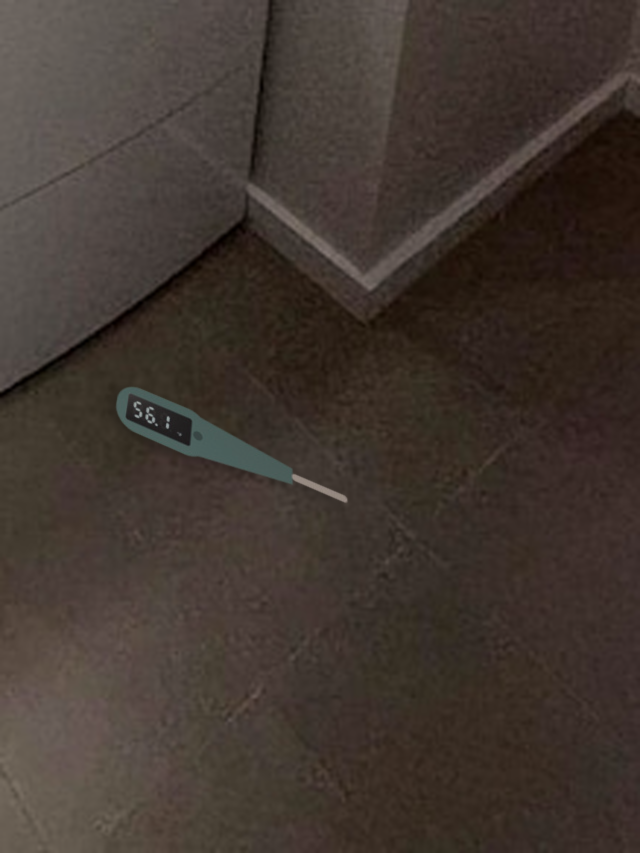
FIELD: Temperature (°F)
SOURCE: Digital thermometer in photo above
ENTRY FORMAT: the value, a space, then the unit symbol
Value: 56.1 °F
